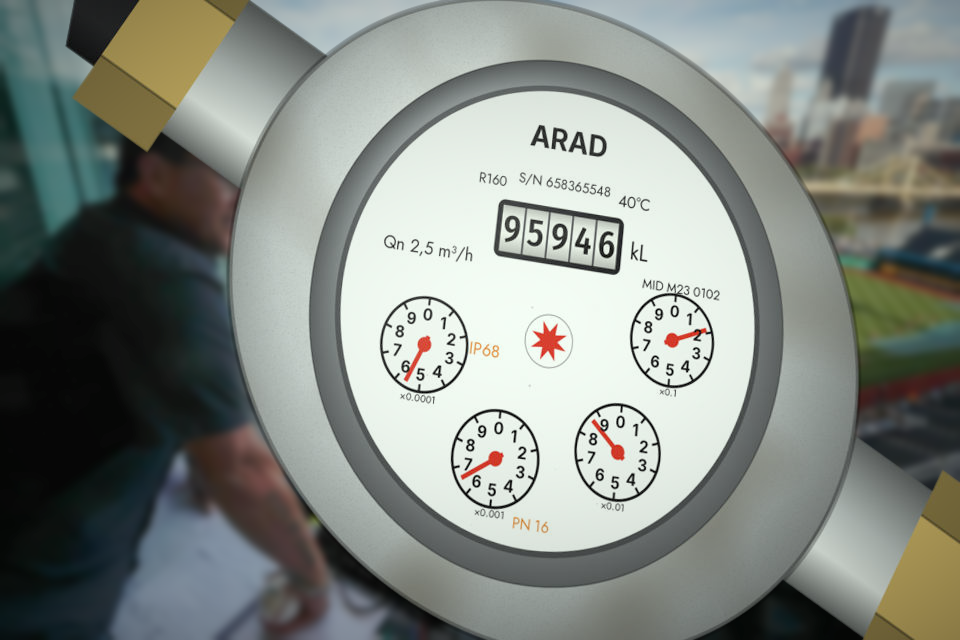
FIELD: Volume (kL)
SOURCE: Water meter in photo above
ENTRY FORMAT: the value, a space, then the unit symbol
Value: 95946.1865 kL
